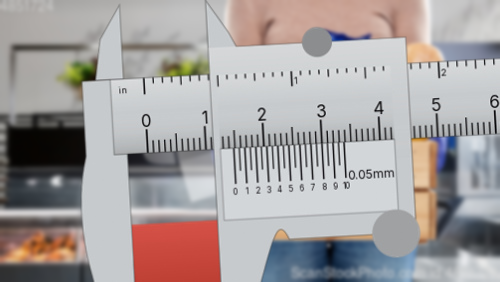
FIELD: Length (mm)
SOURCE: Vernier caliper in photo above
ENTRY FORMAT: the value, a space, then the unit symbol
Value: 14.8 mm
